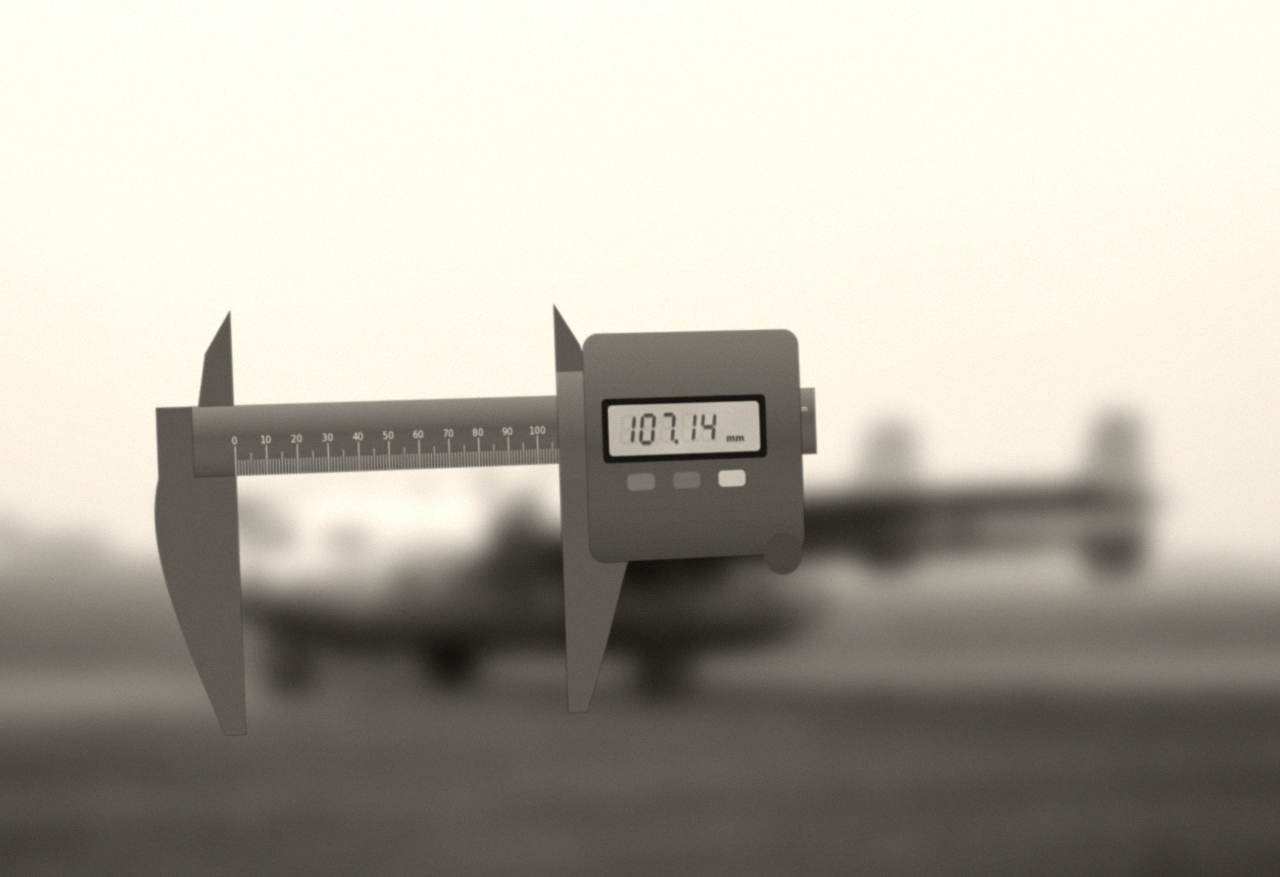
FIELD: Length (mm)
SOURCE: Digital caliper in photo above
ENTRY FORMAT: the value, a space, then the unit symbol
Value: 107.14 mm
